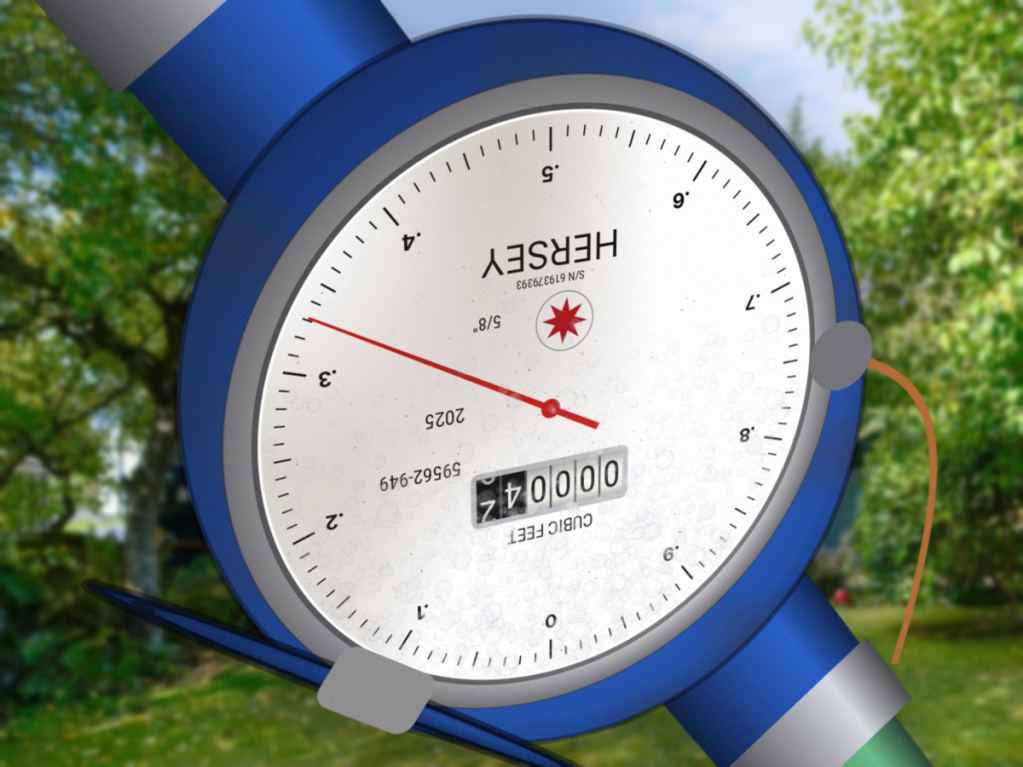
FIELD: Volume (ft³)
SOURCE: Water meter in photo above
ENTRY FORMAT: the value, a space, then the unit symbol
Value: 42.33 ft³
